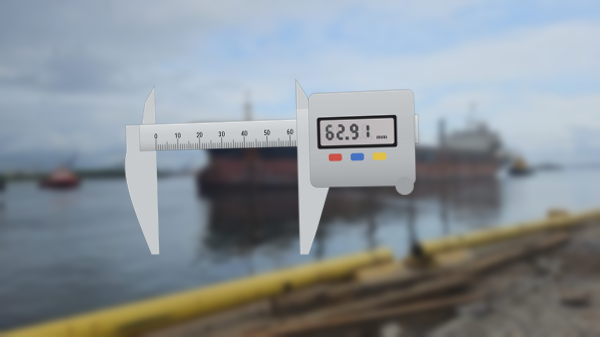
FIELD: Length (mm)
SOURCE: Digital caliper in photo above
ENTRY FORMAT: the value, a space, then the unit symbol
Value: 62.91 mm
